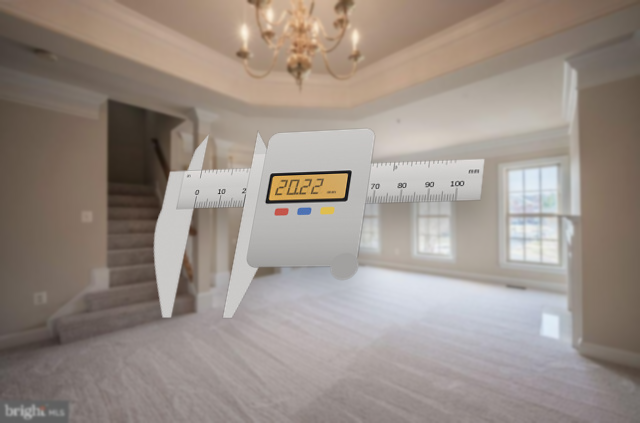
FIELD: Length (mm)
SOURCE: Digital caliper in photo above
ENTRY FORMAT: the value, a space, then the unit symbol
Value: 20.22 mm
